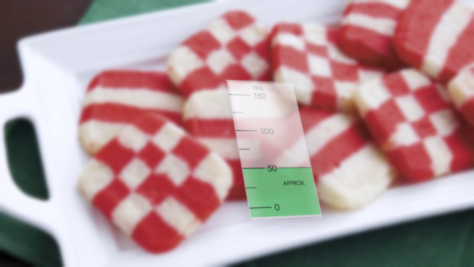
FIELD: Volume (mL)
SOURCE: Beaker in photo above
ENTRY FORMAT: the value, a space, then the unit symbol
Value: 50 mL
